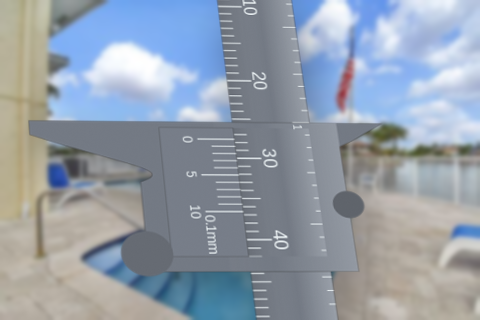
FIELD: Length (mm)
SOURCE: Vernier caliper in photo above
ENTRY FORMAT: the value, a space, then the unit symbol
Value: 27.6 mm
